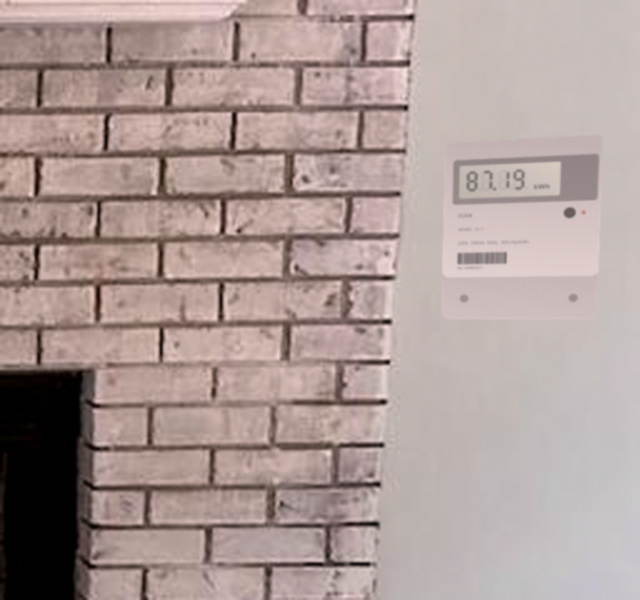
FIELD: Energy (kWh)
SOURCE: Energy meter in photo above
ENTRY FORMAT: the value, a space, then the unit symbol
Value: 87.19 kWh
